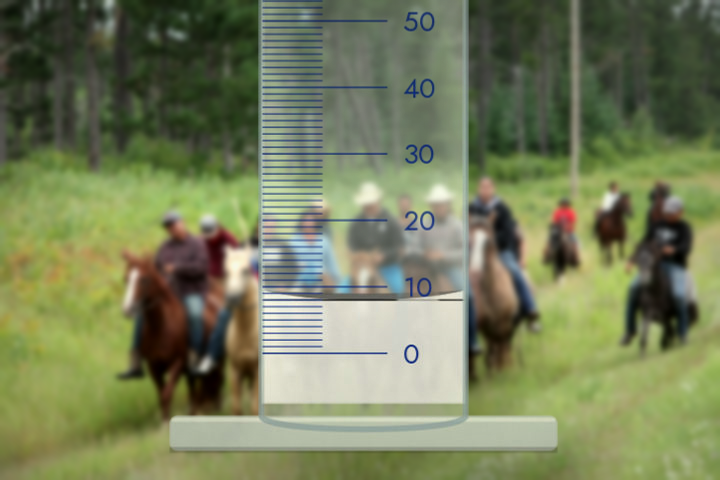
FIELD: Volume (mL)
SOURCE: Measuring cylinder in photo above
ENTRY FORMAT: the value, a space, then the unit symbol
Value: 8 mL
